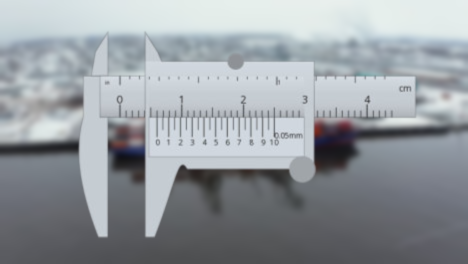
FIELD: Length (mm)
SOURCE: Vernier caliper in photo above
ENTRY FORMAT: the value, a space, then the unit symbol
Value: 6.0 mm
